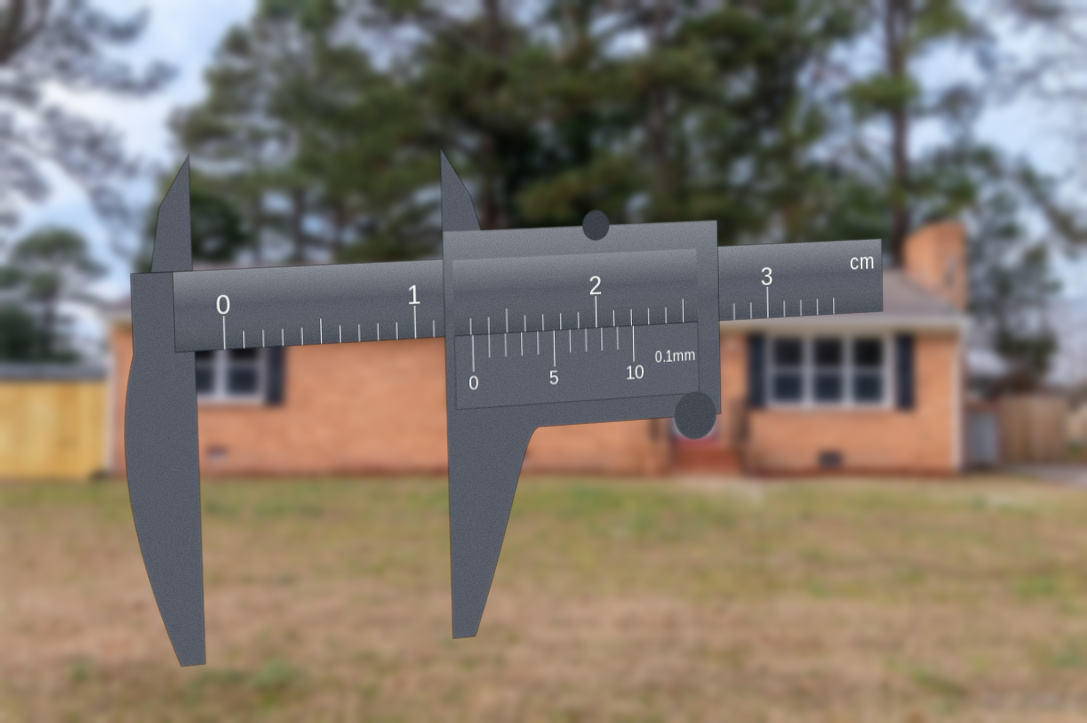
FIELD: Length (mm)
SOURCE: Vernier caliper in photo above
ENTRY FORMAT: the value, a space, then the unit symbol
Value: 13.1 mm
